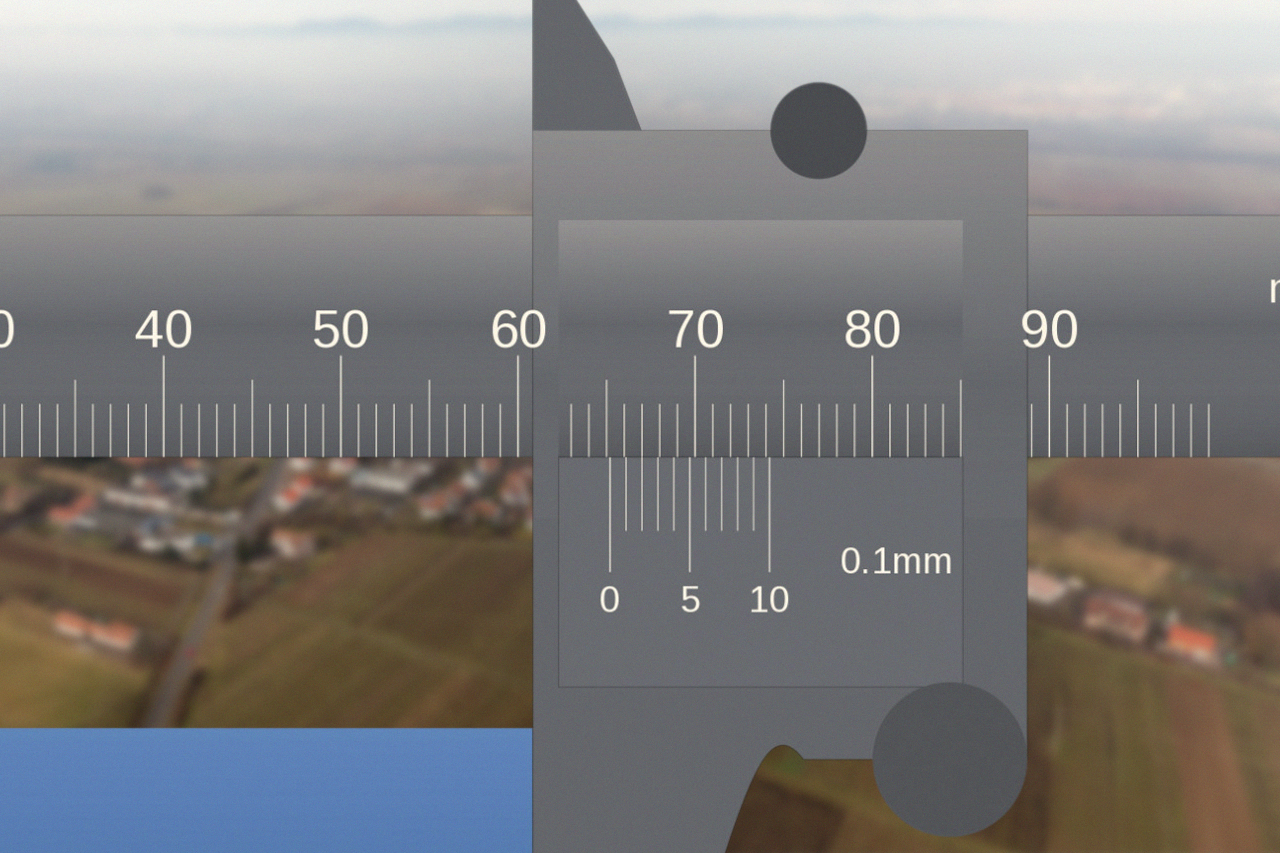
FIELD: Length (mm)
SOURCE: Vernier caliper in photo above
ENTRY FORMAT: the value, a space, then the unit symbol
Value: 65.2 mm
